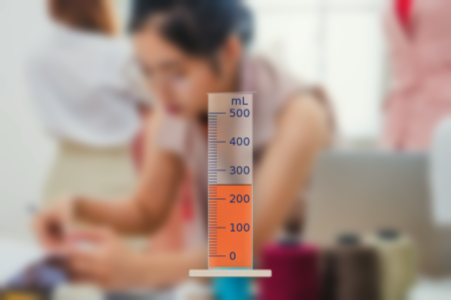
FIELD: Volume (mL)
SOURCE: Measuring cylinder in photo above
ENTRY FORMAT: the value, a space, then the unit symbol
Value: 250 mL
